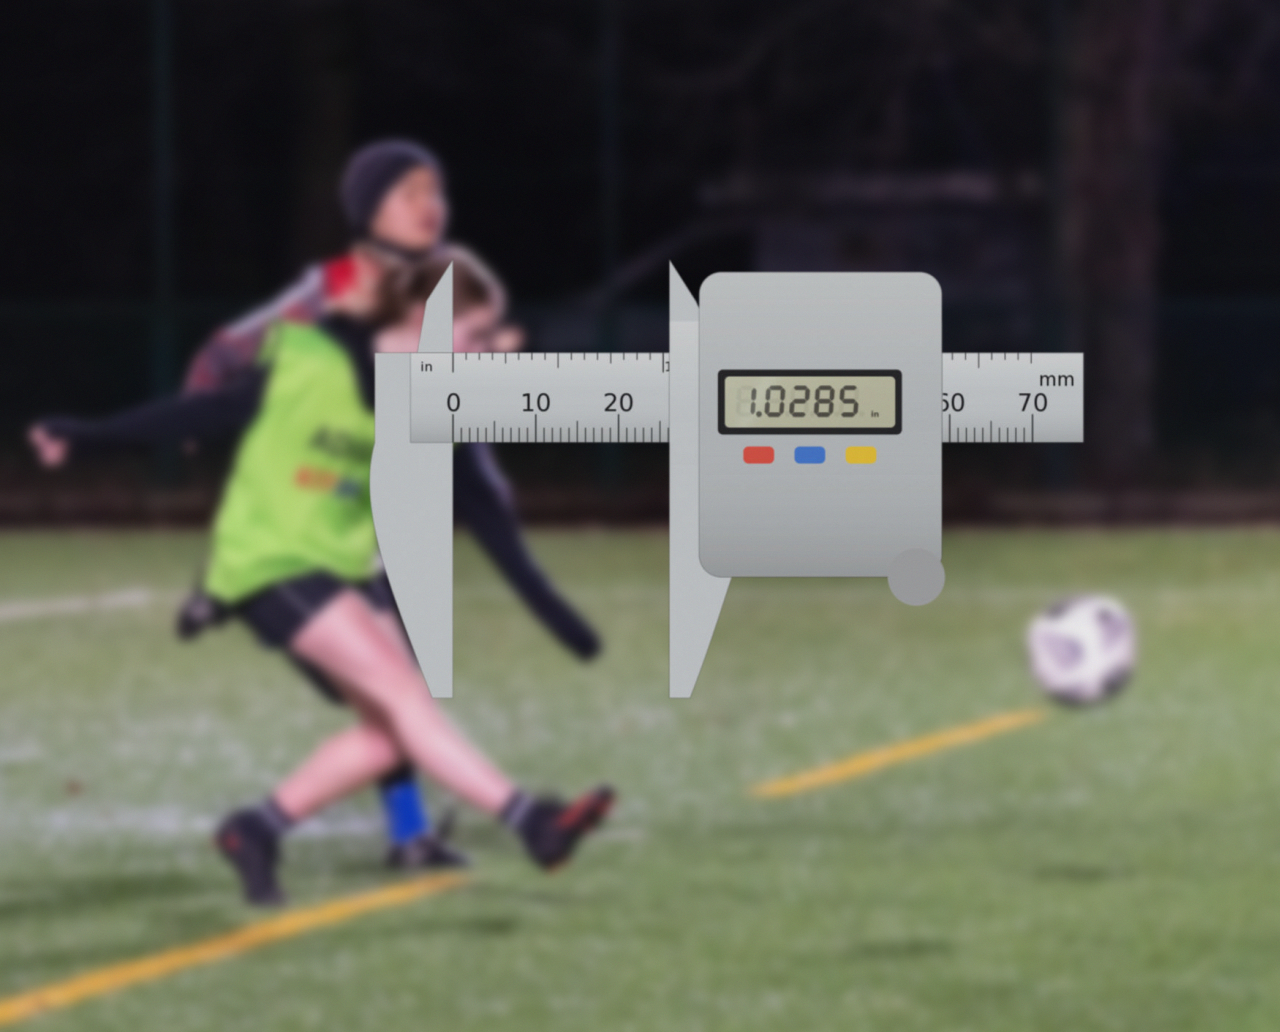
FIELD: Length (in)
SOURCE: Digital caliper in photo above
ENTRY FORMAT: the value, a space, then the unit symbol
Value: 1.0285 in
